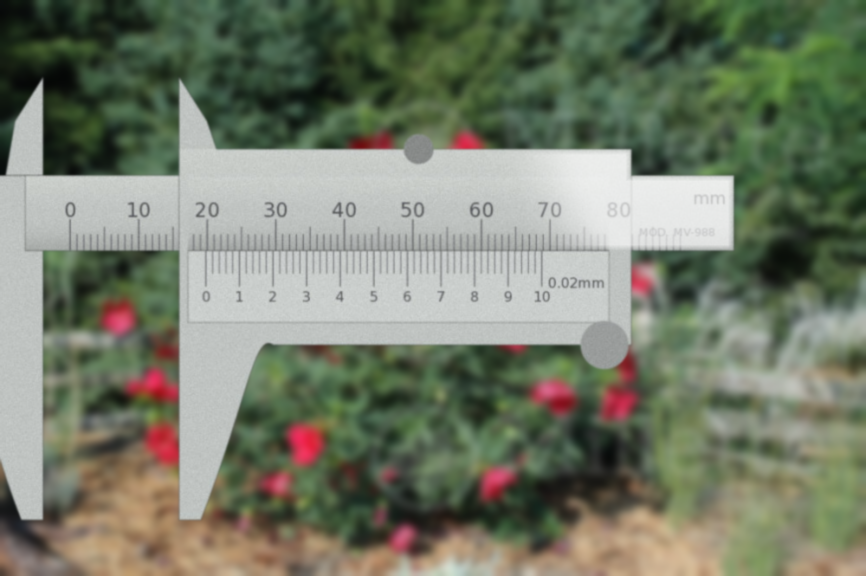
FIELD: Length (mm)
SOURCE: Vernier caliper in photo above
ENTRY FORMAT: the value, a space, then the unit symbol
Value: 19.8 mm
